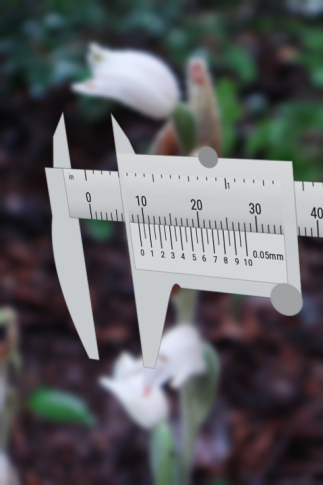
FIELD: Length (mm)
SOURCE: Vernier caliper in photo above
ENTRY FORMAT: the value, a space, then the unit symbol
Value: 9.0 mm
